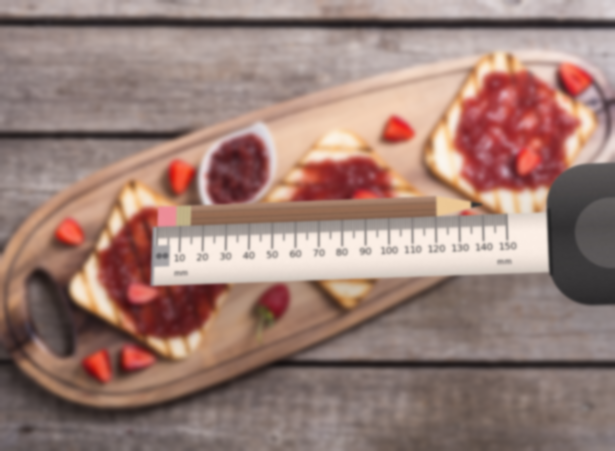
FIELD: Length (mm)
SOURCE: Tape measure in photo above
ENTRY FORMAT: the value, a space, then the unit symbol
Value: 140 mm
